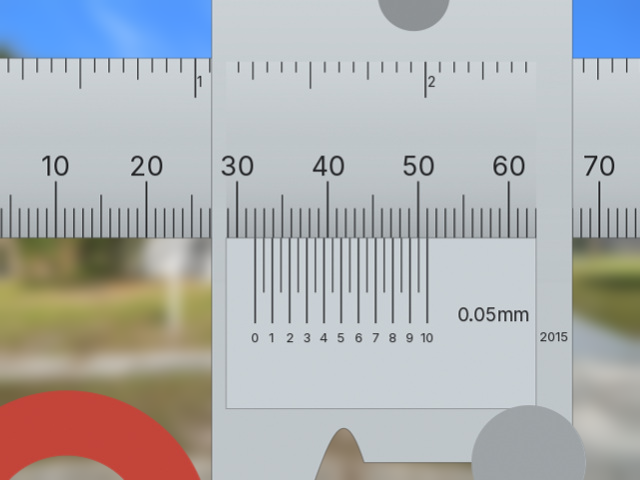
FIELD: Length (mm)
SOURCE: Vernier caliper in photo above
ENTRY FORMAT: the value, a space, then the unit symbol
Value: 32.0 mm
